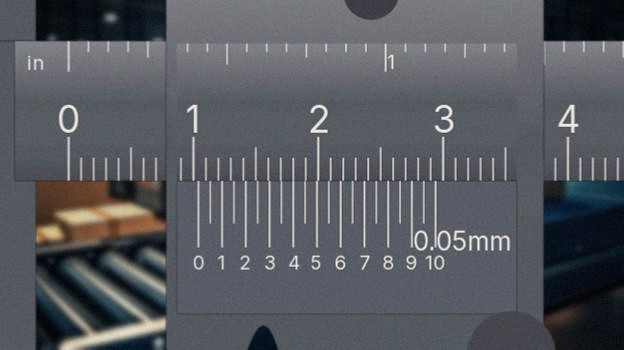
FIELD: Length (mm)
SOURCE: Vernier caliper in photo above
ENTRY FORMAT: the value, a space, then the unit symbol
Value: 10.4 mm
